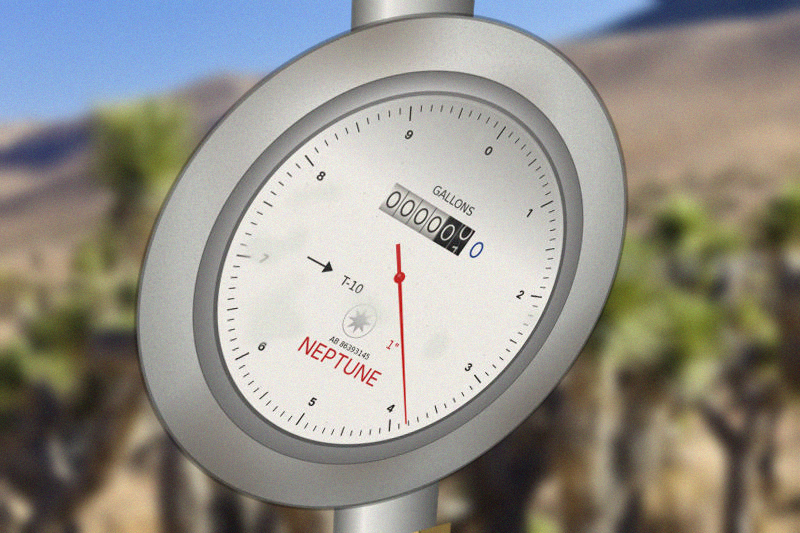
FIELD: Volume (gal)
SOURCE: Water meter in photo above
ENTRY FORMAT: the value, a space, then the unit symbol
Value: 3.8 gal
